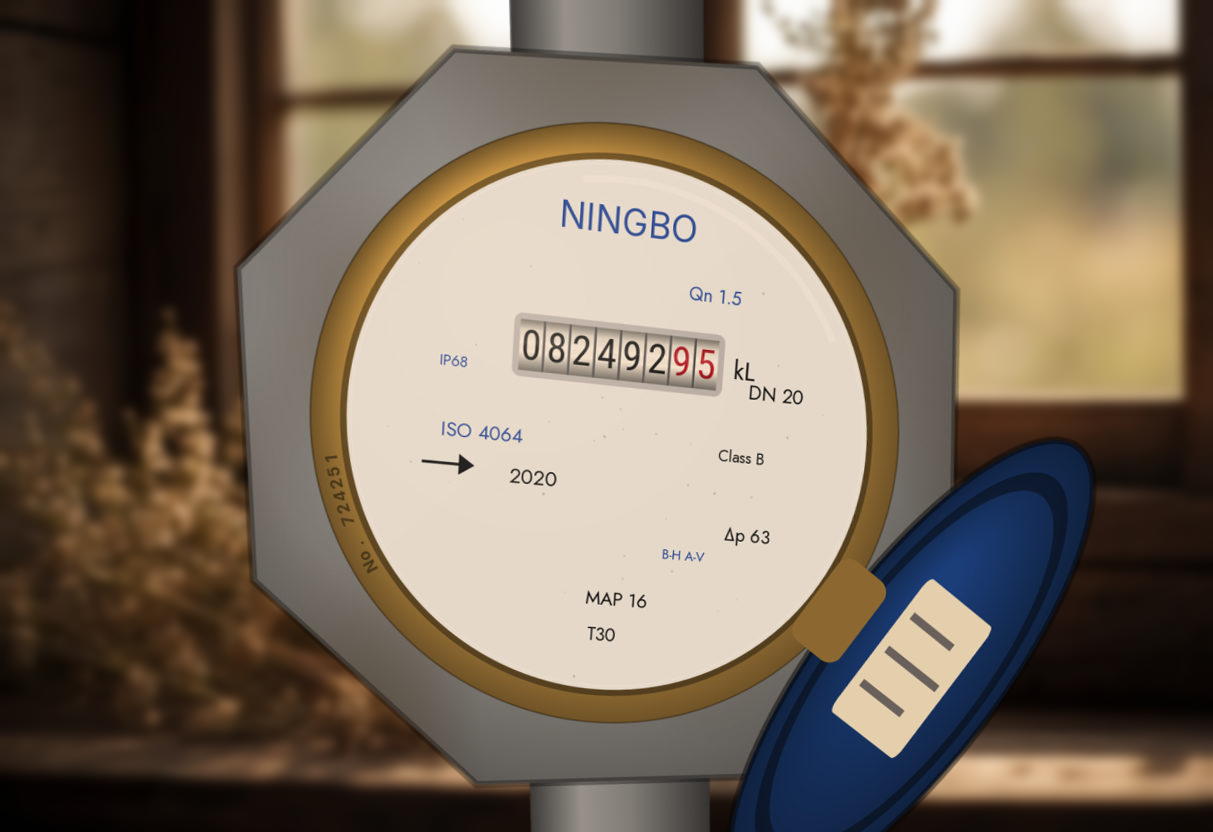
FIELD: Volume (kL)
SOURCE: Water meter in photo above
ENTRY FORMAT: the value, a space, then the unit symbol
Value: 82492.95 kL
